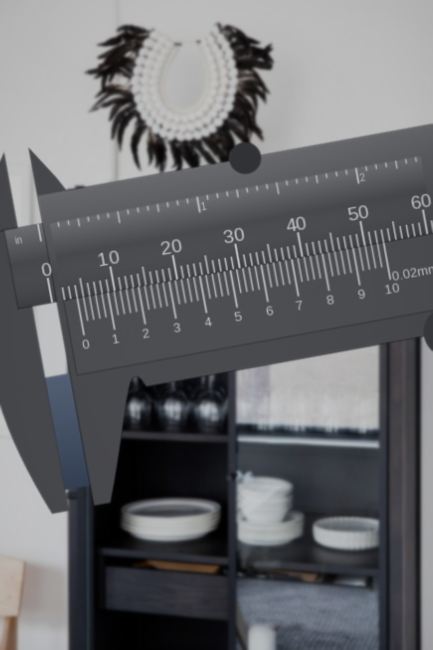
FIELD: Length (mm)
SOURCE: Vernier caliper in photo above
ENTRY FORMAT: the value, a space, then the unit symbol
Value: 4.0 mm
